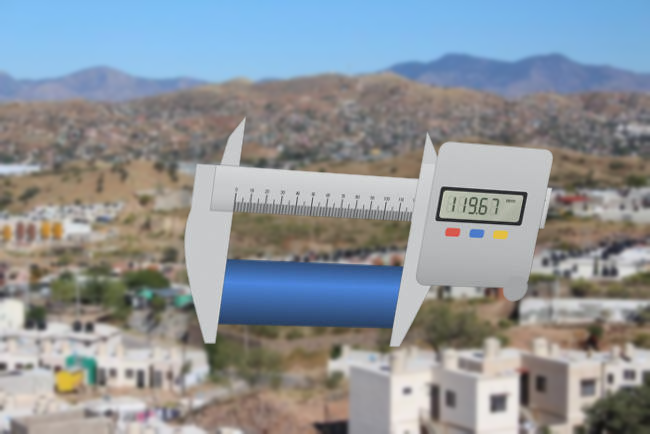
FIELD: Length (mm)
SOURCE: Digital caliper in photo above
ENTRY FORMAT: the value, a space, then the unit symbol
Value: 119.67 mm
